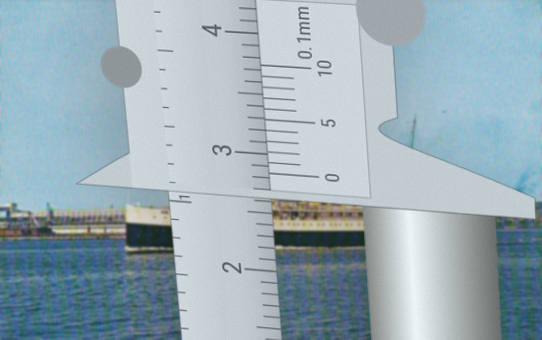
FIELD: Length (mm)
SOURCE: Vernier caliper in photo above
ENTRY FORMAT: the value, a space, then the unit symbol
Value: 28.4 mm
